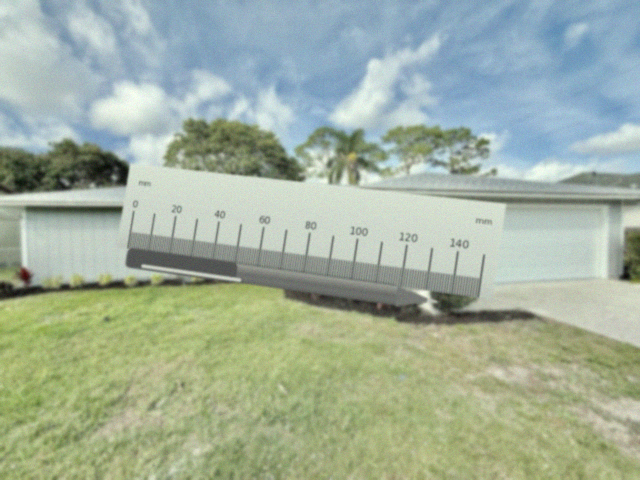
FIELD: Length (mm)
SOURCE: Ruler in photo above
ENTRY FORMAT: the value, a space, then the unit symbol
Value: 135 mm
